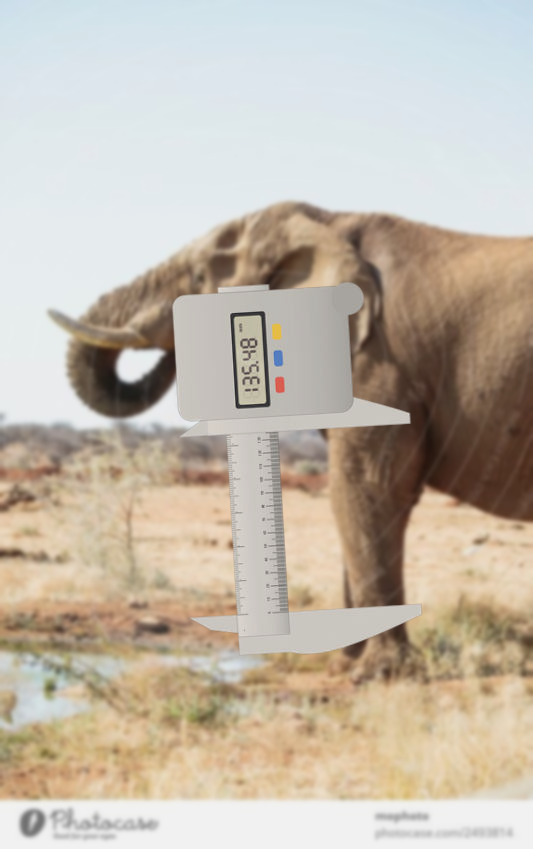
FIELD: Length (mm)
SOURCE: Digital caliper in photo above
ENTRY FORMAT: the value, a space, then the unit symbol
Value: 135.48 mm
